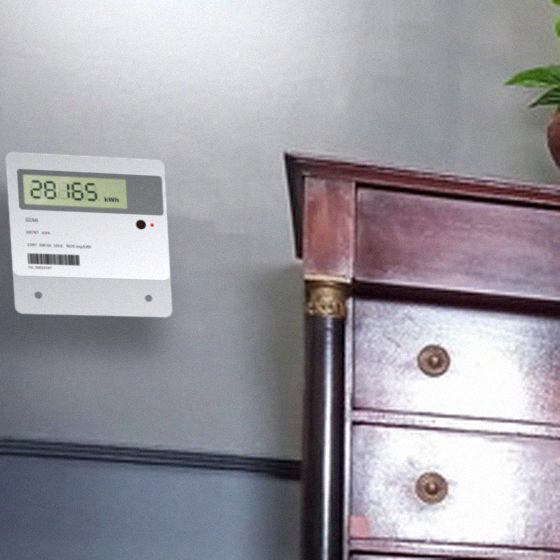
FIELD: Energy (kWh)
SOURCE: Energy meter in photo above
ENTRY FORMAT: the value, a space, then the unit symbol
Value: 28165 kWh
